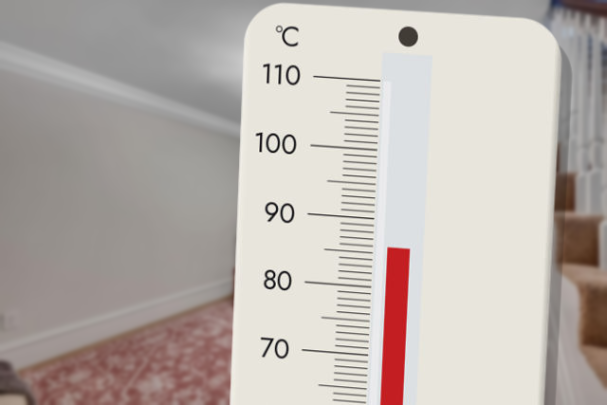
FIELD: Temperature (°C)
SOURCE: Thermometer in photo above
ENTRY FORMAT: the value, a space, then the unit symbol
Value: 86 °C
